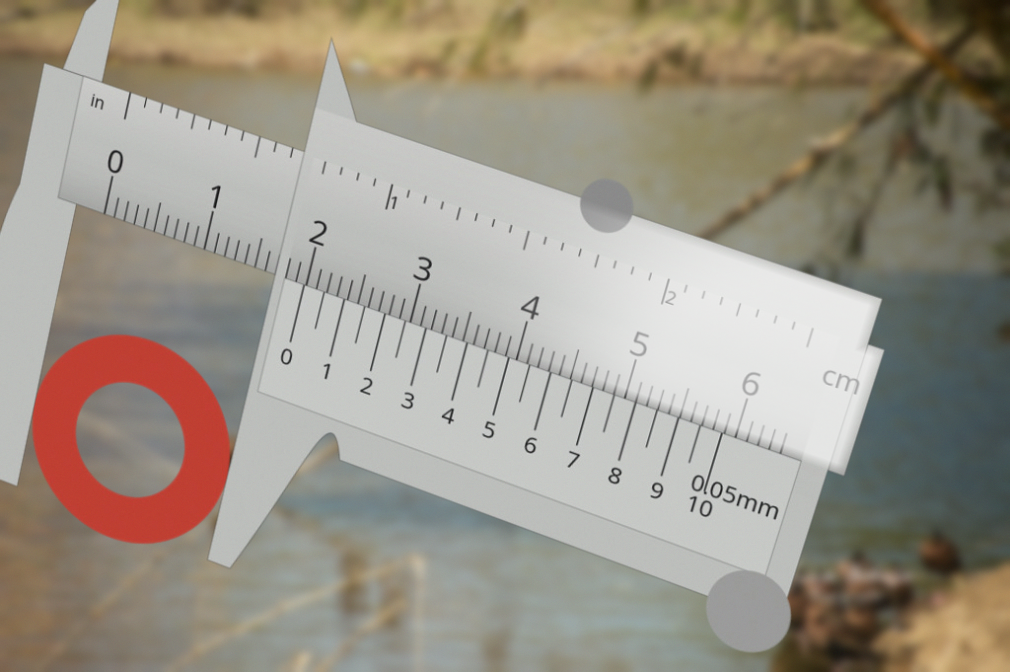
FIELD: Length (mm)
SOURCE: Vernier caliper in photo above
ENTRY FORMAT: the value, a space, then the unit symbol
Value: 19.8 mm
